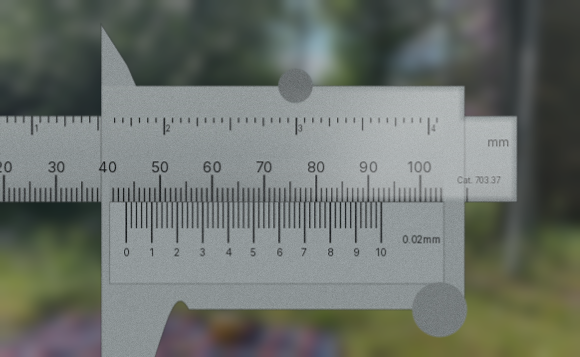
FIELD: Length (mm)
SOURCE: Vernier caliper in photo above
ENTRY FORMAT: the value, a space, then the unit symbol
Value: 43.5 mm
